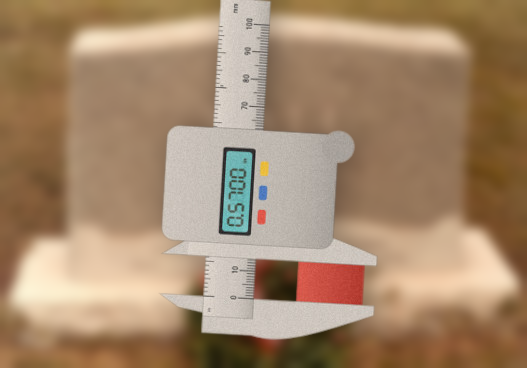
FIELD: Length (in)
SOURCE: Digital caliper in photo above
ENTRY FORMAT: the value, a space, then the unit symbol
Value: 0.5700 in
